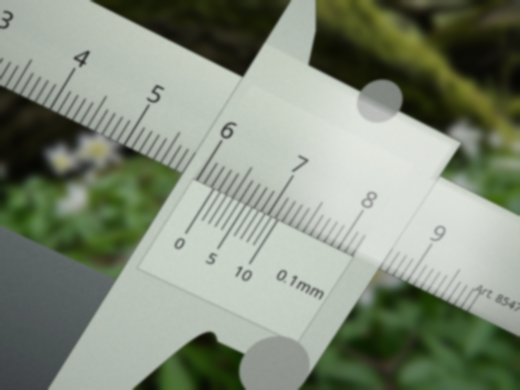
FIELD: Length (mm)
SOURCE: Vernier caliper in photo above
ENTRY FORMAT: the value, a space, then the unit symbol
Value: 62.4 mm
